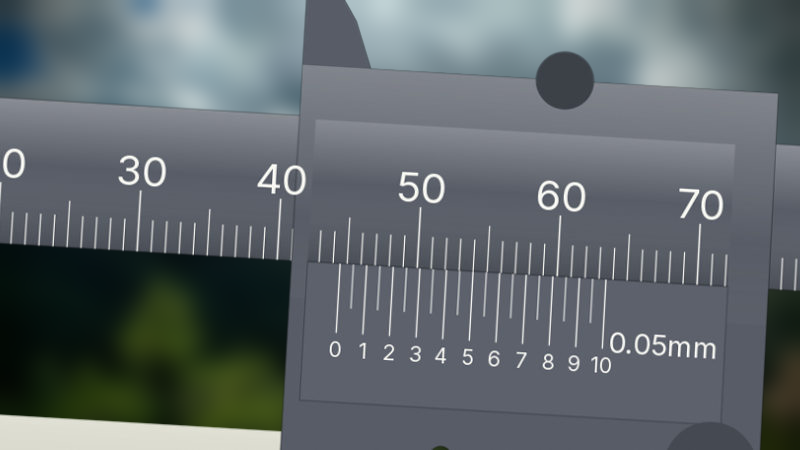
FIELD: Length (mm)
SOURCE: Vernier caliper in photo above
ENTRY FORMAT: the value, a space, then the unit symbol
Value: 44.5 mm
